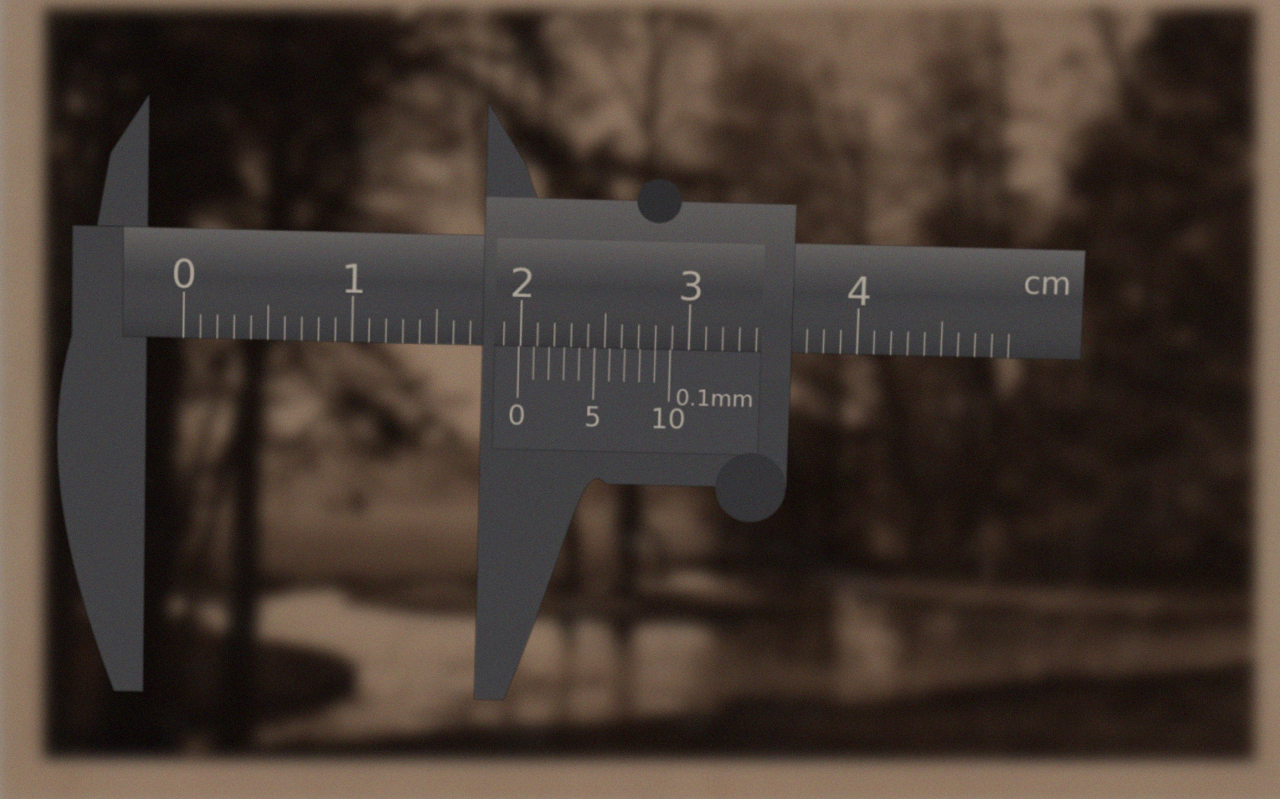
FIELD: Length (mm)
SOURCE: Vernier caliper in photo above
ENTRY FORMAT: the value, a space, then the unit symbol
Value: 19.9 mm
